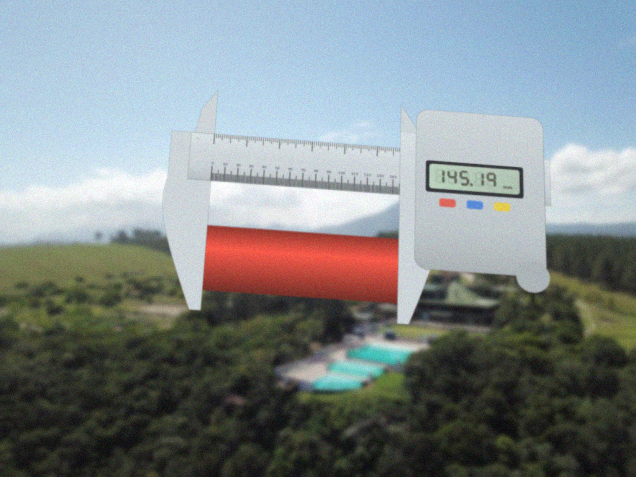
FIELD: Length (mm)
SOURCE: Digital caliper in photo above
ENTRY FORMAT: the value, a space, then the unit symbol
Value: 145.19 mm
